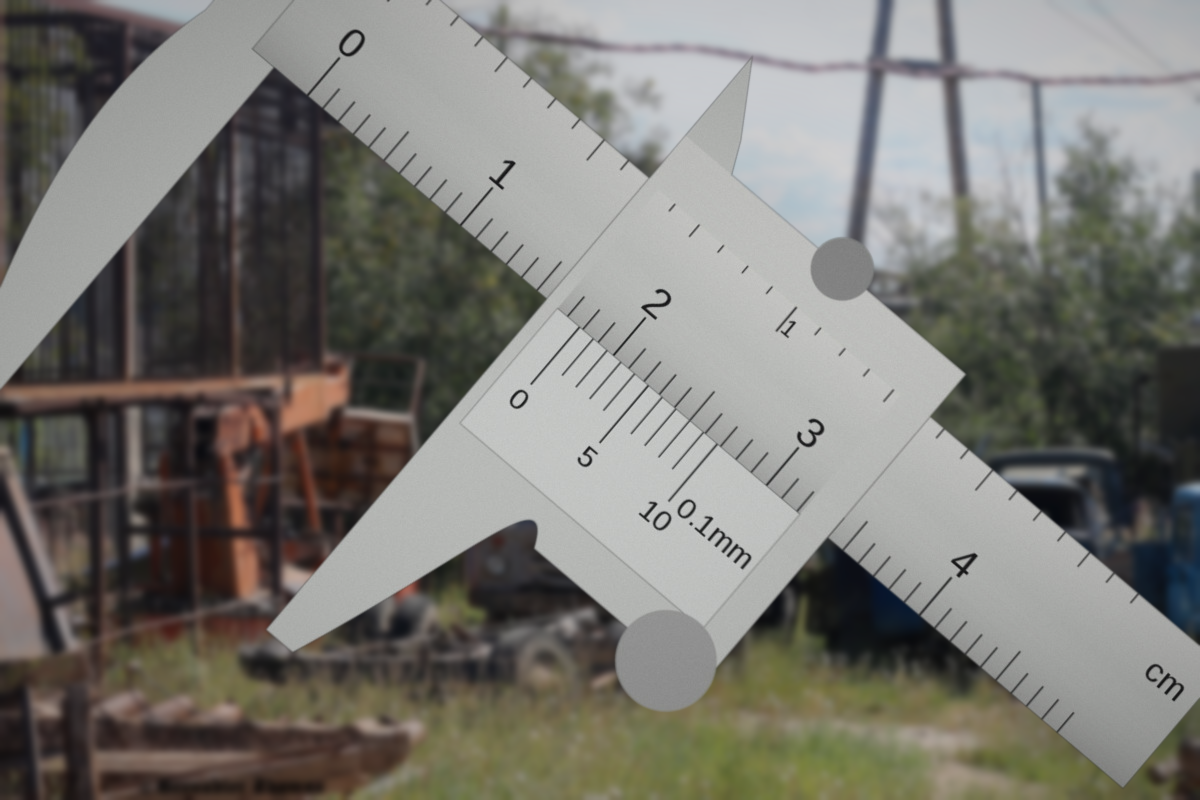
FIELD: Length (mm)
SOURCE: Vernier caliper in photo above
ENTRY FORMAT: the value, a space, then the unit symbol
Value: 17.8 mm
